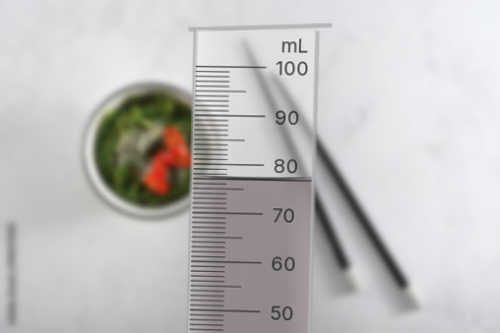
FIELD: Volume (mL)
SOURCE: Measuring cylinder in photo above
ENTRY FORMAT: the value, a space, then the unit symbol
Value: 77 mL
